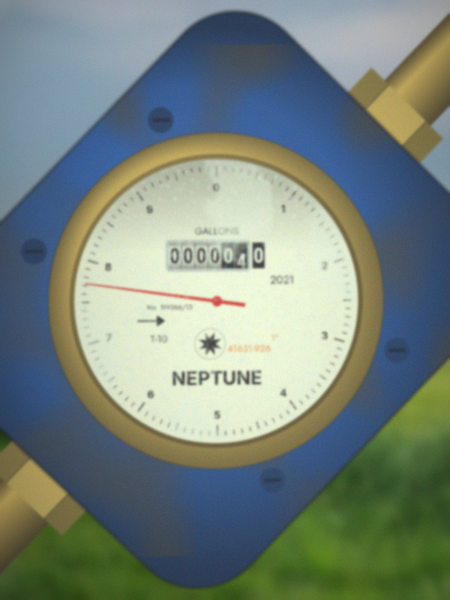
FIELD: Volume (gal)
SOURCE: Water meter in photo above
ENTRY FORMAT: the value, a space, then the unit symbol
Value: 37.7 gal
